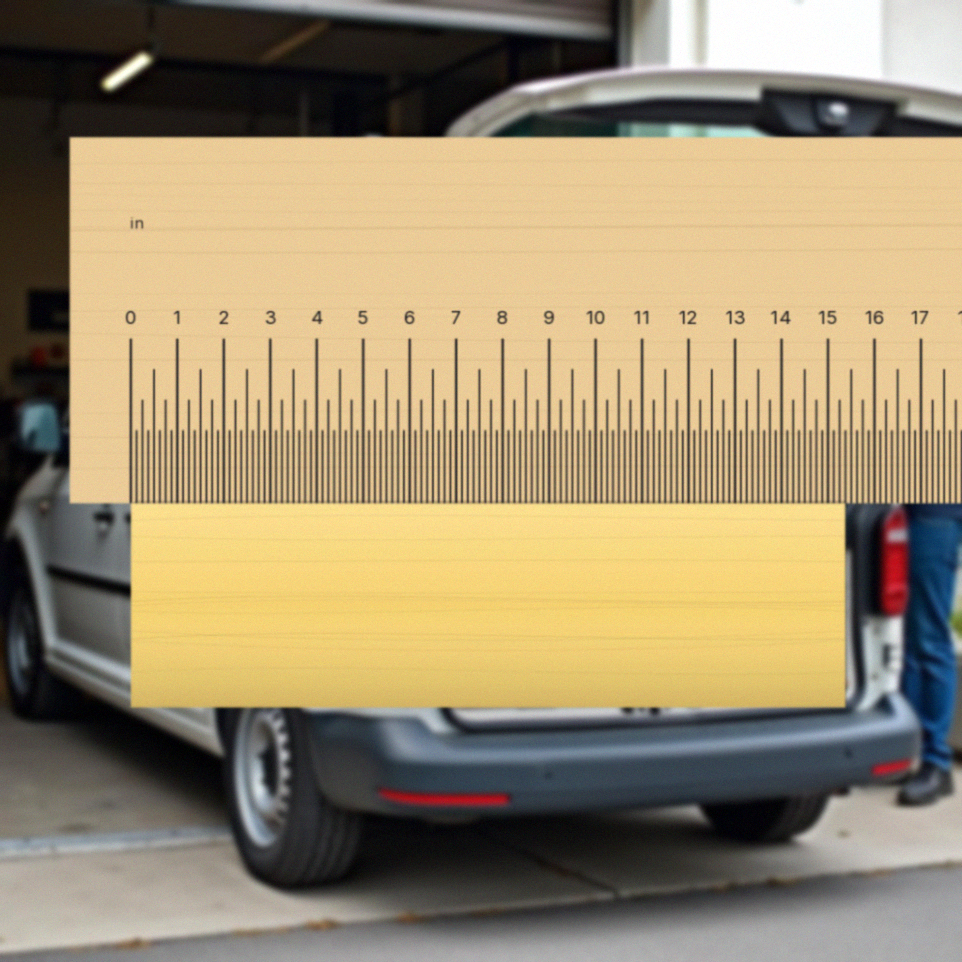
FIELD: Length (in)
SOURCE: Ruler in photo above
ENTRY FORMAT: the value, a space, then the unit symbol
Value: 15.375 in
